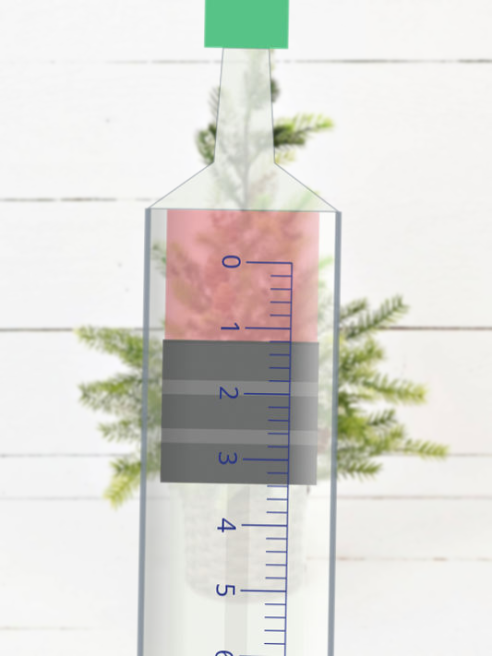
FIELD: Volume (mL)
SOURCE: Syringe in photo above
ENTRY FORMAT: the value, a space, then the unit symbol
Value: 1.2 mL
